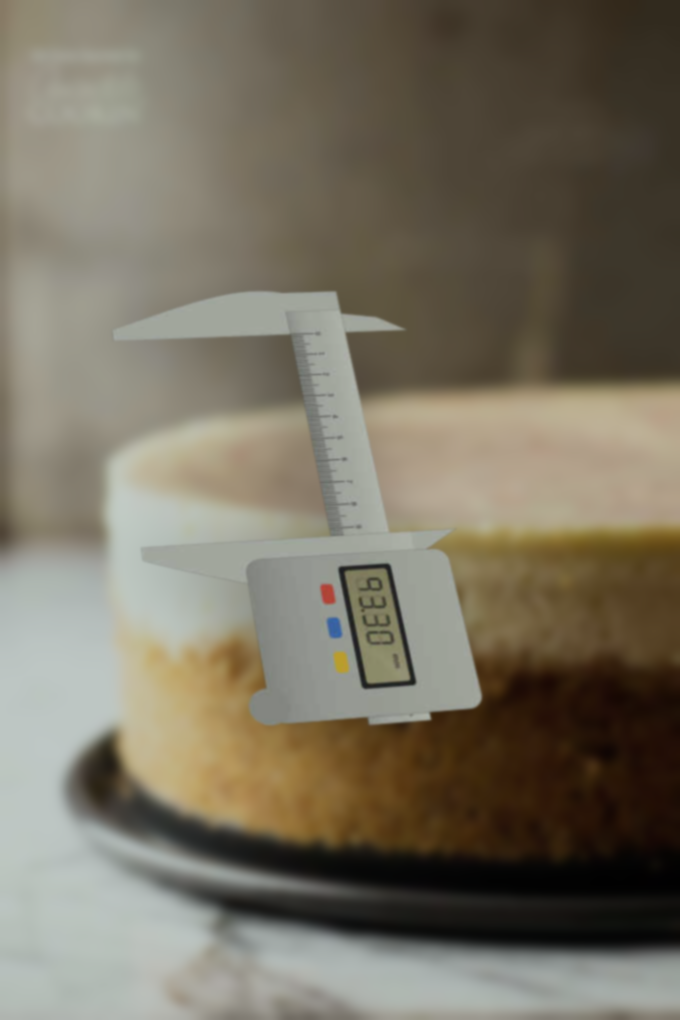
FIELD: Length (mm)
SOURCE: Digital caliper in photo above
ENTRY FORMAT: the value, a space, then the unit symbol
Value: 93.30 mm
